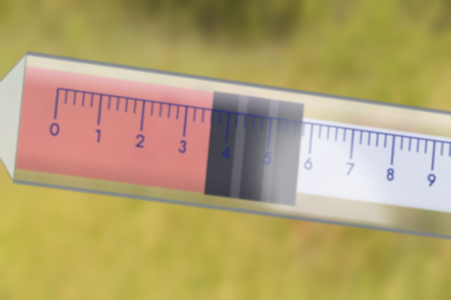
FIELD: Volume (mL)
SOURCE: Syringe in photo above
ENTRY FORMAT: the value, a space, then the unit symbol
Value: 3.6 mL
